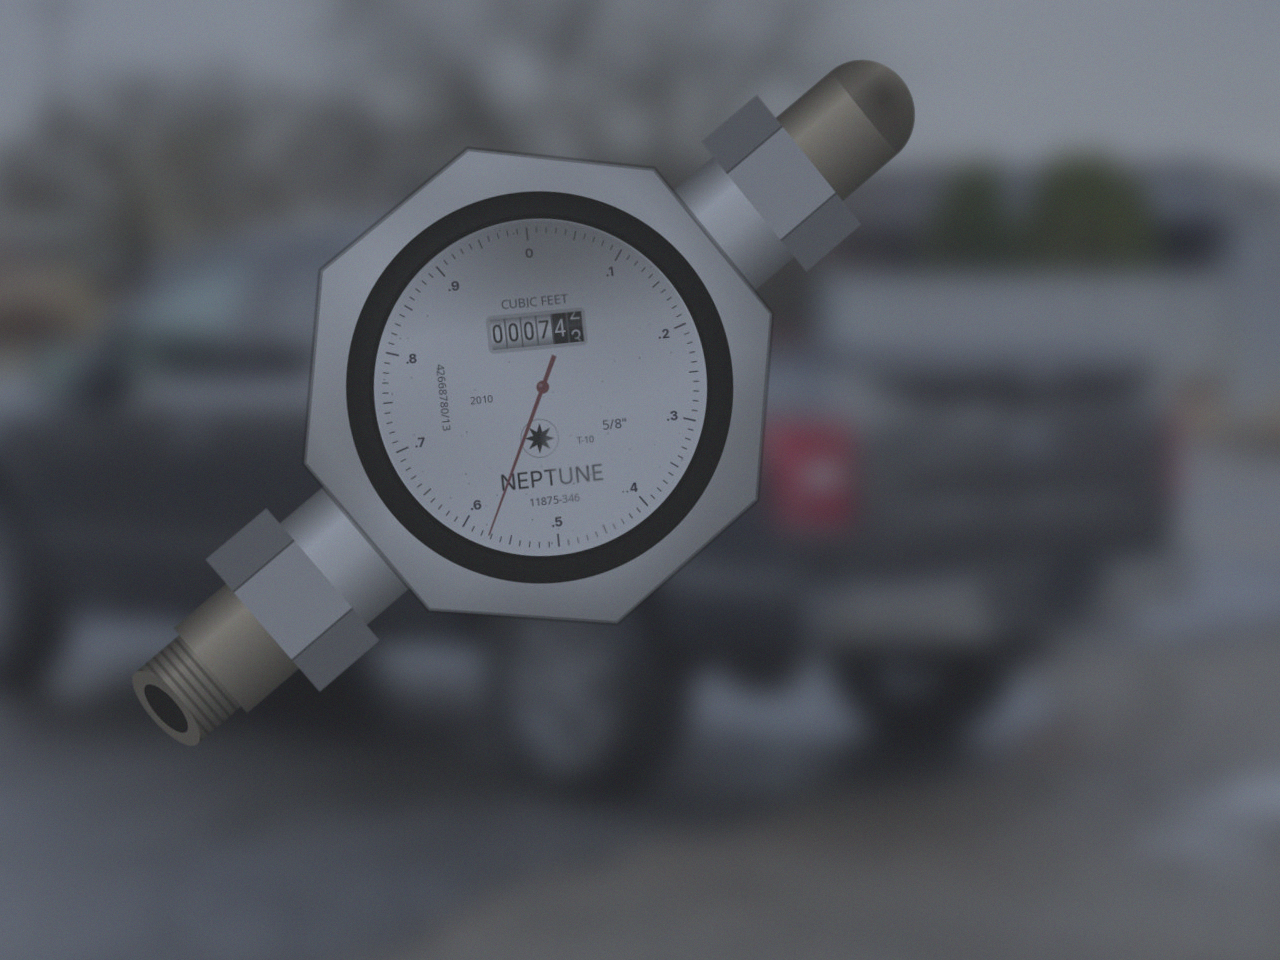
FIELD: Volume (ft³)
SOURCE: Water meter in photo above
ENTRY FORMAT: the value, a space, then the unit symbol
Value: 742.57 ft³
